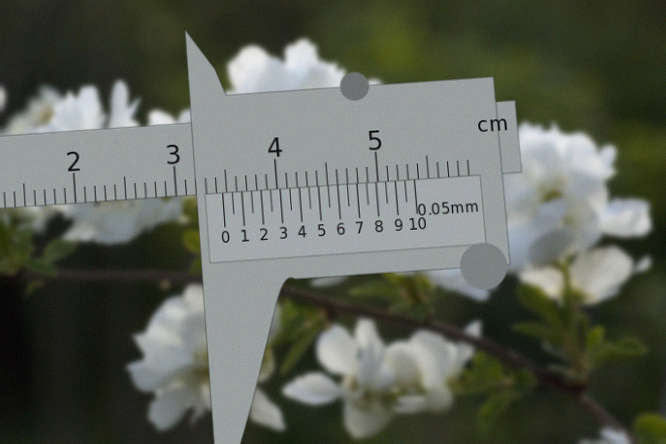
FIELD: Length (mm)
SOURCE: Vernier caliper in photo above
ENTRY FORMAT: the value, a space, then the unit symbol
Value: 34.6 mm
